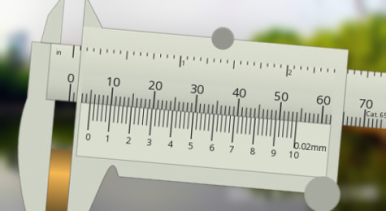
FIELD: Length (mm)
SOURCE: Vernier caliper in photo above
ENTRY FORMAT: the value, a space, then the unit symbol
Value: 5.0 mm
